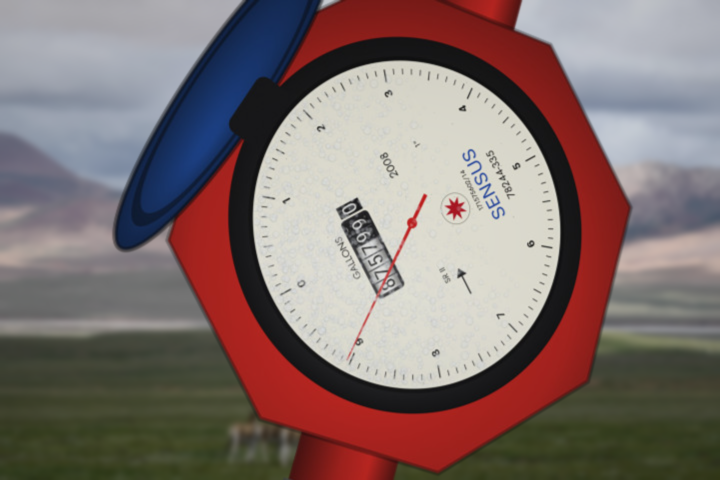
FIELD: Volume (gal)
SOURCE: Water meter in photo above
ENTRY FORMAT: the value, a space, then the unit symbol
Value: 8757989.0 gal
